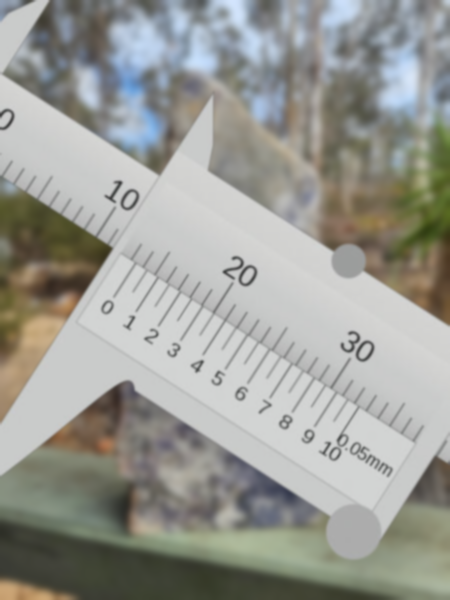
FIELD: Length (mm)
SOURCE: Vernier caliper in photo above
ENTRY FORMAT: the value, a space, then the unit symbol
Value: 13.4 mm
